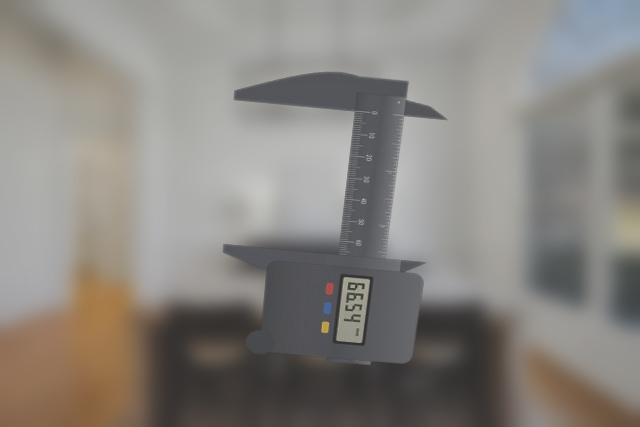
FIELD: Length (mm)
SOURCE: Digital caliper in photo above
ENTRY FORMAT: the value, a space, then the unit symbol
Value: 66.54 mm
